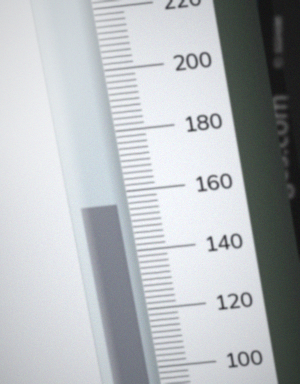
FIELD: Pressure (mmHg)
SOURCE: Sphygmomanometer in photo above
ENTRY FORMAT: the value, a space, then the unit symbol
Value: 156 mmHg
